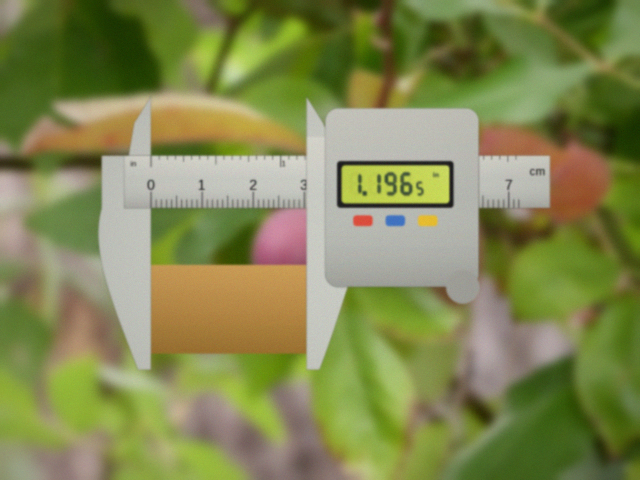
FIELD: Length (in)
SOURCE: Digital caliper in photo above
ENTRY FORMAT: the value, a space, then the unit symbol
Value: 1.1965 in
